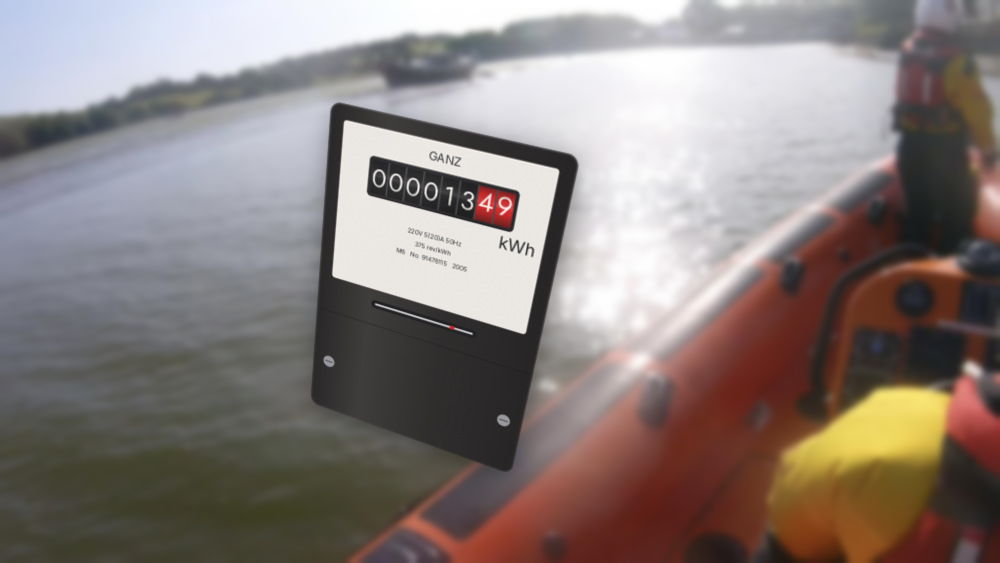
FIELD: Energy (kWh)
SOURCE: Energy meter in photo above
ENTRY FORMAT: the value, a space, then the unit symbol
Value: 13.49 kWh
